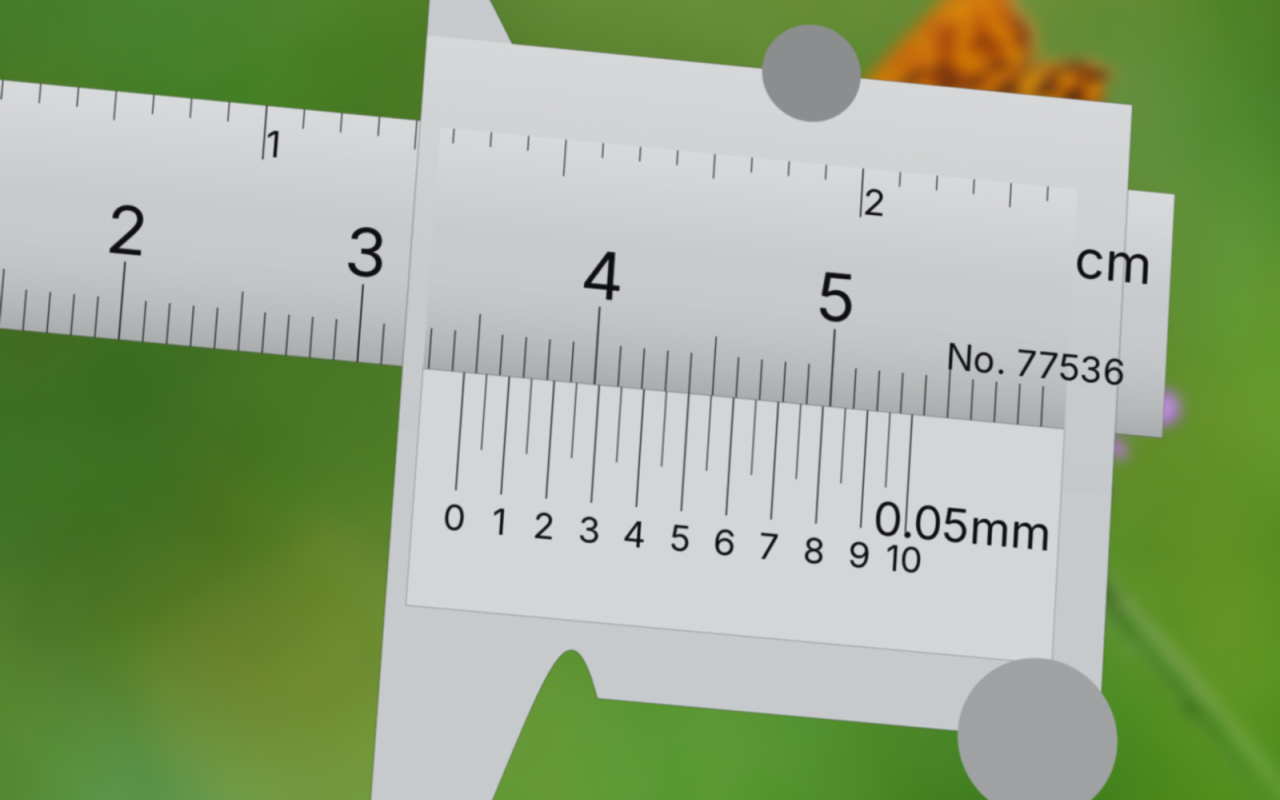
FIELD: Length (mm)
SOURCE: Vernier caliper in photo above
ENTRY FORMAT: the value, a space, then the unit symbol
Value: 34.5 mm
